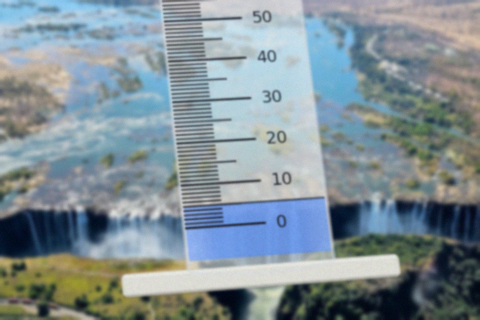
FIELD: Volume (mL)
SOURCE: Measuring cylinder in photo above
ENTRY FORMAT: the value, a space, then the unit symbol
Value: 5 mL
